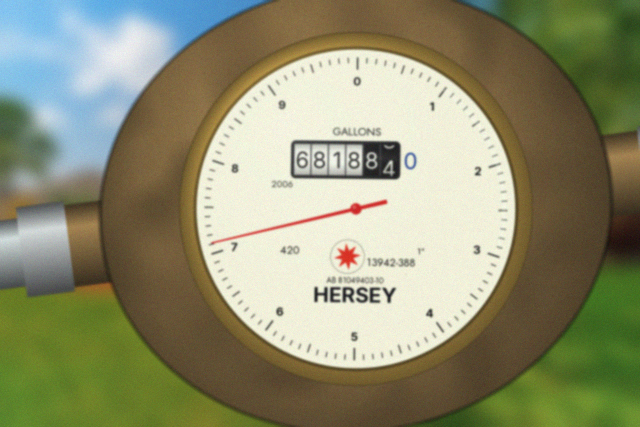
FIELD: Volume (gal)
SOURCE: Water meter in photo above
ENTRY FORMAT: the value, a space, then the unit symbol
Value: 6818837.1 gal
